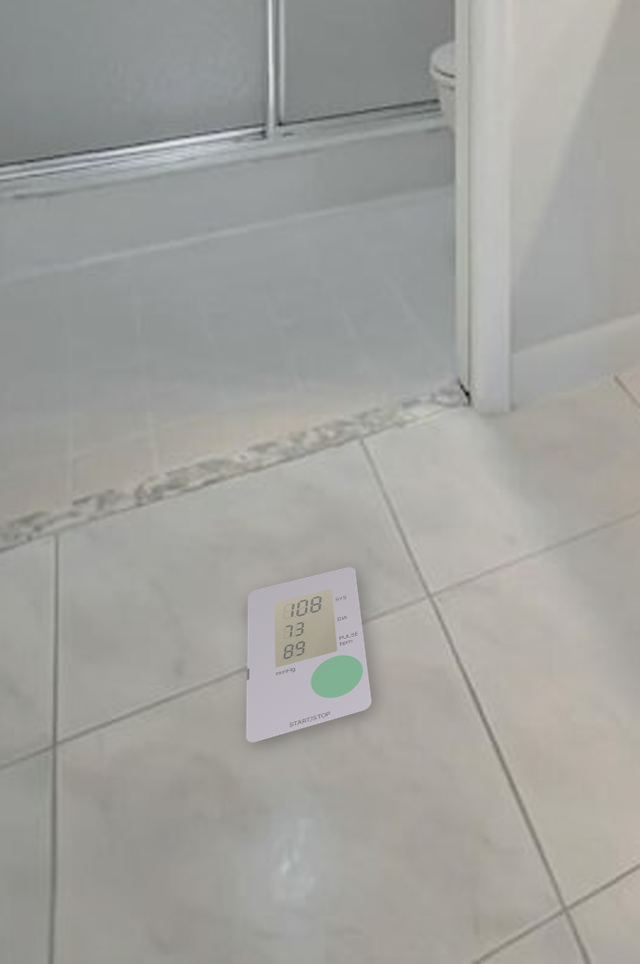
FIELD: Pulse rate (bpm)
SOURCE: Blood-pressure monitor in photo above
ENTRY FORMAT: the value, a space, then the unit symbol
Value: 89 bpm
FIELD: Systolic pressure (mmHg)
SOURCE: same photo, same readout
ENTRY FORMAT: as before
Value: 108 mmHg
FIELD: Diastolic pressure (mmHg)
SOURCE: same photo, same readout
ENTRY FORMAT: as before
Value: 73 mmHg
